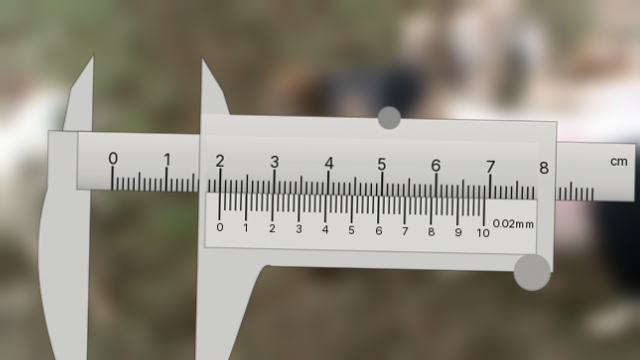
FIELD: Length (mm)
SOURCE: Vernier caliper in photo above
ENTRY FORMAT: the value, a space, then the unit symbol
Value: 20.0 mm
